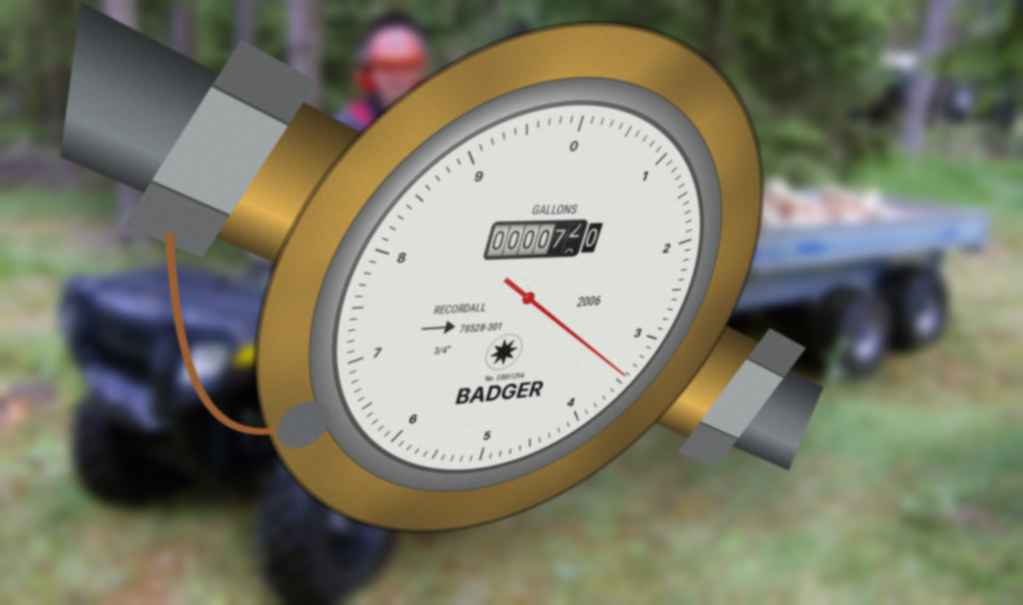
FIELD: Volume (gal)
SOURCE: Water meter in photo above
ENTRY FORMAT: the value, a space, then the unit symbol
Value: 723.4 gal
